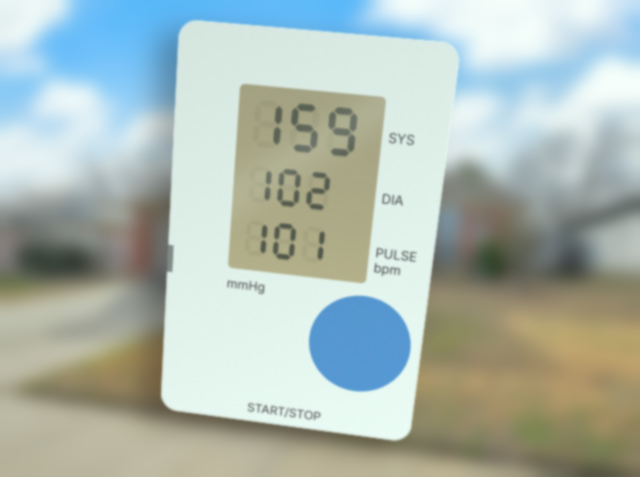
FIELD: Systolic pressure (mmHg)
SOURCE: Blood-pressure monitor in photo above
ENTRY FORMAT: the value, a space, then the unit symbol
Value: 159 mmHg
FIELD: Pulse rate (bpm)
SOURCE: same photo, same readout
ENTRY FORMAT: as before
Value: 101 bpm
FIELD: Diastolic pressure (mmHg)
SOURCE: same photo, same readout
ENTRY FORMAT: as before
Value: 102 mmHg
